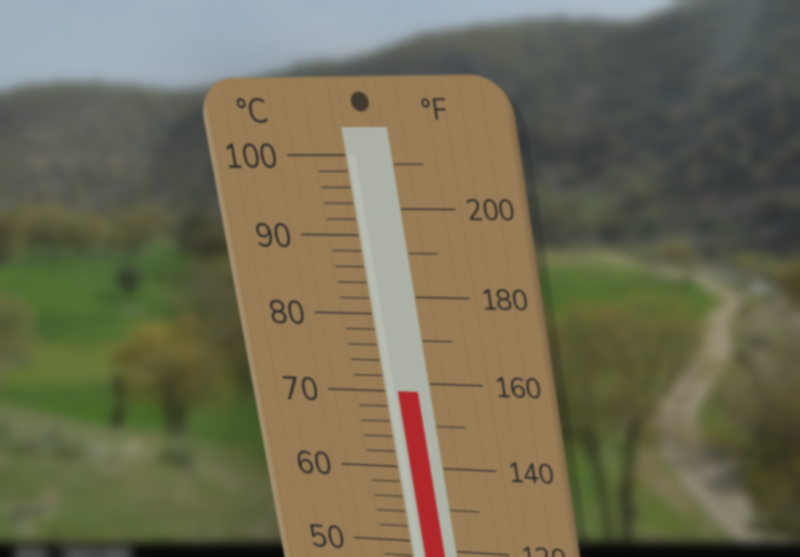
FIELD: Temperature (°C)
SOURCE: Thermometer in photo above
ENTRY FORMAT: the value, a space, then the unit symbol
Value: 70 °C
